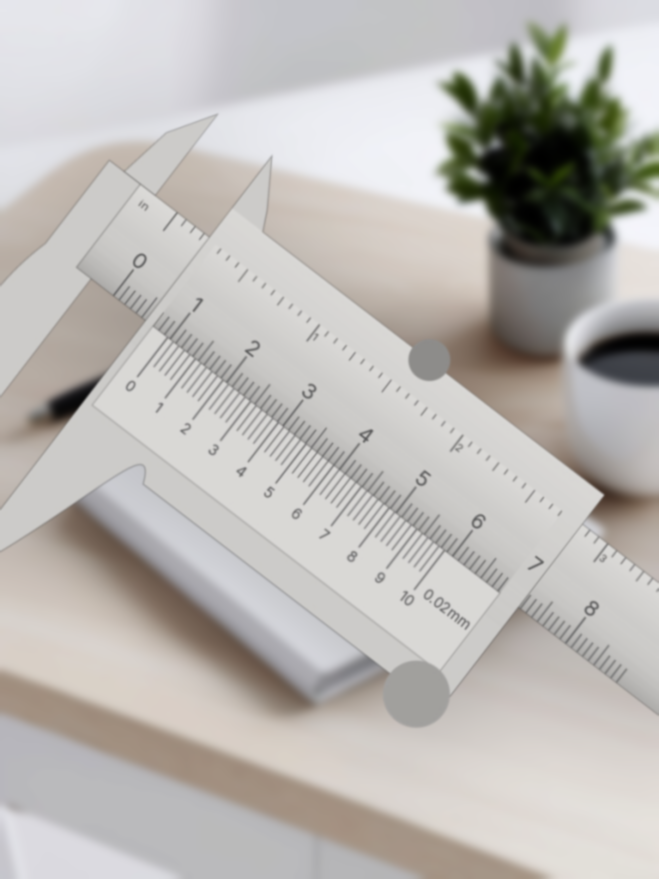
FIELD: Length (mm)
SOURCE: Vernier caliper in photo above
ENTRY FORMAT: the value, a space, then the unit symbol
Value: 9.6 mm
